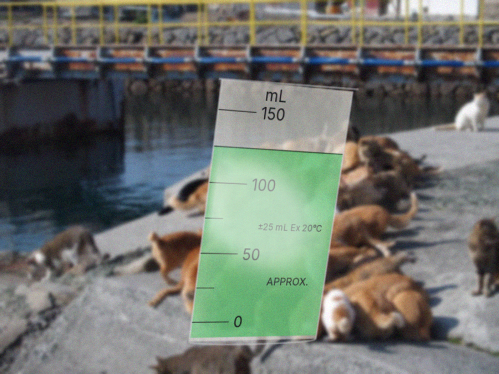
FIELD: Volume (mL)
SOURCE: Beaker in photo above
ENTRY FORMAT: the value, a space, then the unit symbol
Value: 125 mL
